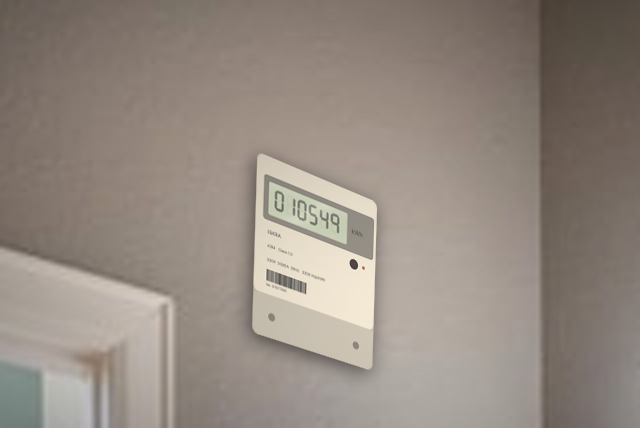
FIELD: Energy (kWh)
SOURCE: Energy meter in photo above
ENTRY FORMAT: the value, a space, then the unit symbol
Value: 10549 kWh
